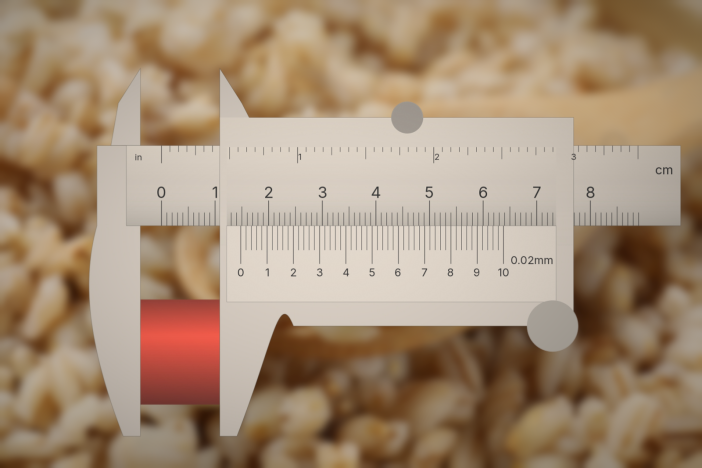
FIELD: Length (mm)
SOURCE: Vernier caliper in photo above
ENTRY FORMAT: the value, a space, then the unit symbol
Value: 14.8 mm
